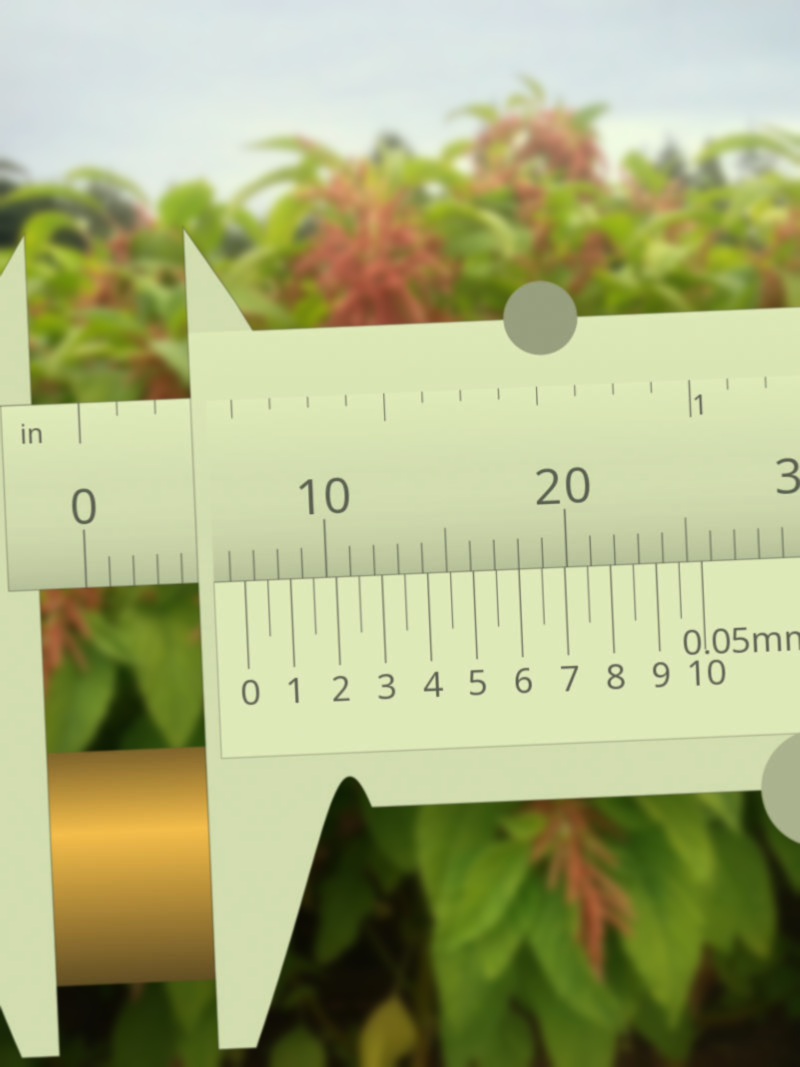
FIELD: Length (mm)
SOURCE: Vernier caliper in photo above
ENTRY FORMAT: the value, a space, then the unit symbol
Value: 6.6 mm
